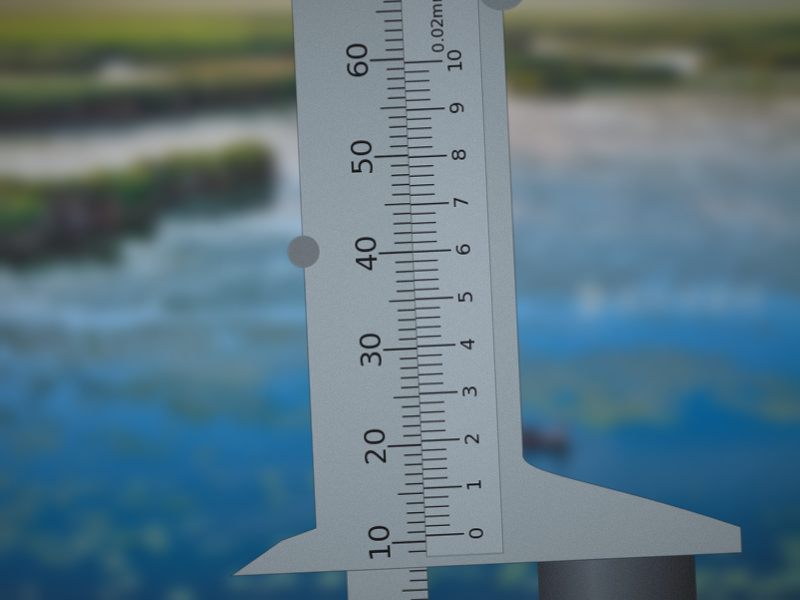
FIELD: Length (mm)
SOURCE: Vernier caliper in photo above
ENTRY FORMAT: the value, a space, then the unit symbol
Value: 10.6 mm
